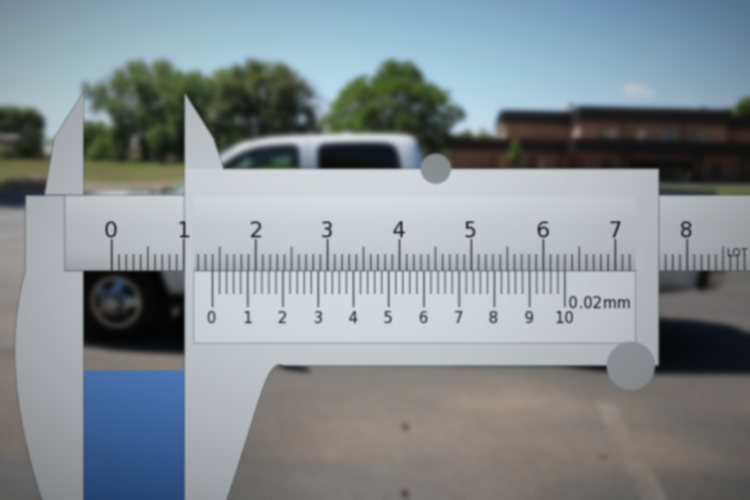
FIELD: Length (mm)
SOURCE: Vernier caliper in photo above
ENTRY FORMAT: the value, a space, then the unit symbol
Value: 14.0 mm
